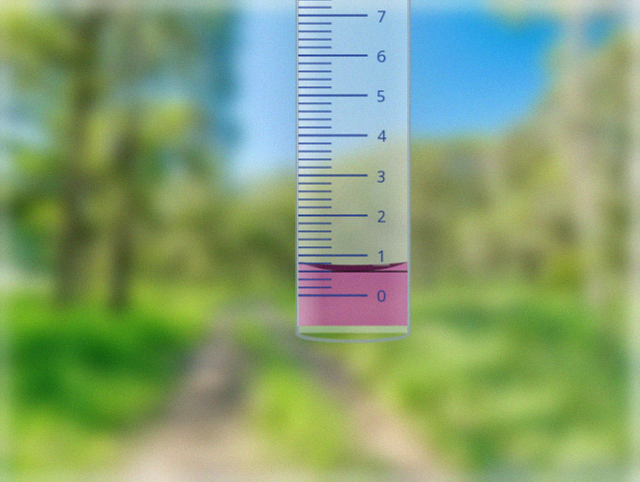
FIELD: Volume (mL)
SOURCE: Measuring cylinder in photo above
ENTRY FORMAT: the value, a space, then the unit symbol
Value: 0.6 mL
